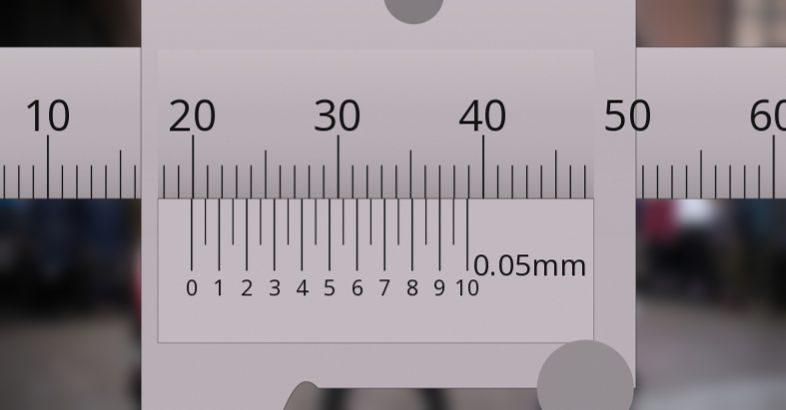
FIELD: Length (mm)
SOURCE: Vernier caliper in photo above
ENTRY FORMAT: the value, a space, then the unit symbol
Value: 19.9 mm
